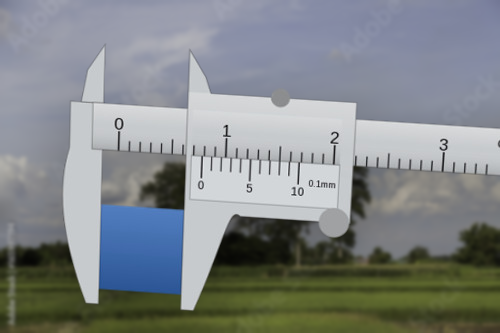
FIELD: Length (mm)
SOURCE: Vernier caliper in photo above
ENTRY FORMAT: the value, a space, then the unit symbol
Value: 7.8 mm
